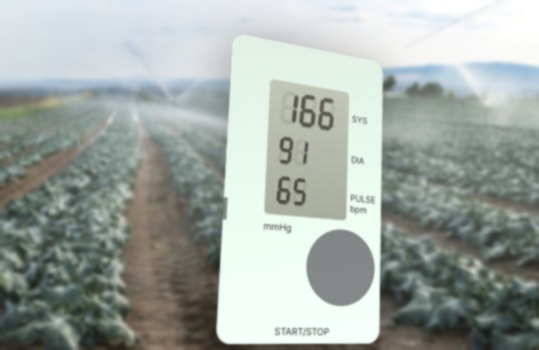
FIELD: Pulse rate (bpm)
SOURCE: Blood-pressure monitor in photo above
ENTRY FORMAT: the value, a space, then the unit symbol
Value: 65 bpm
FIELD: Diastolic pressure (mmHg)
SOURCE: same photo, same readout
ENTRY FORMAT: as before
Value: 91 mmHg
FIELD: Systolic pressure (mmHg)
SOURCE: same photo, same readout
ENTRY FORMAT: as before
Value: 166 mmHg
